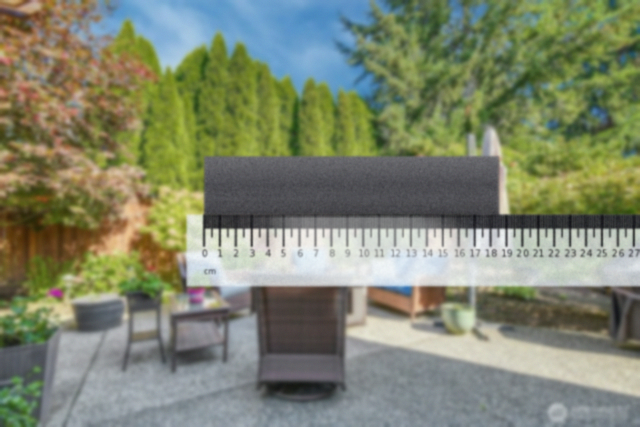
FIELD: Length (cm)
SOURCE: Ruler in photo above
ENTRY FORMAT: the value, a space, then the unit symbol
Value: 18.5 cm
